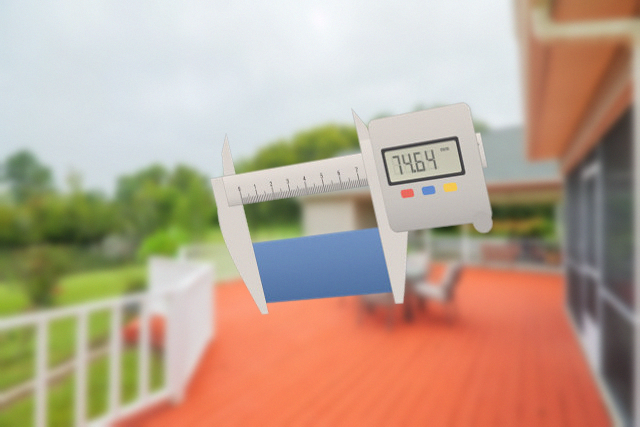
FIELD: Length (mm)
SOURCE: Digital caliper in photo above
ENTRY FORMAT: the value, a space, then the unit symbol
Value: 74.64 mm
